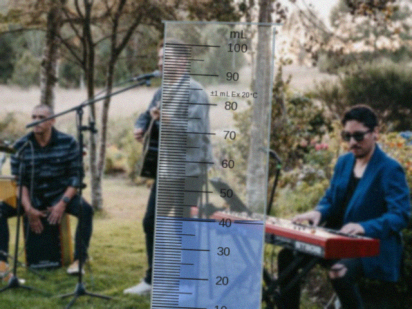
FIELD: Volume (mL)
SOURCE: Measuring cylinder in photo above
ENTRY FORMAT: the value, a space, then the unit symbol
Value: 40 mL
